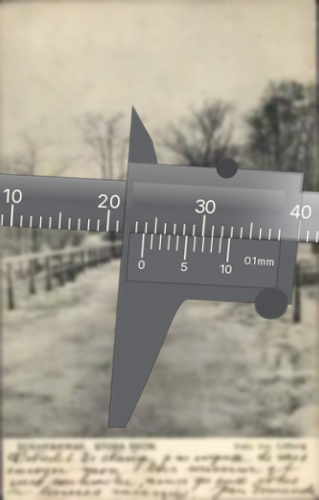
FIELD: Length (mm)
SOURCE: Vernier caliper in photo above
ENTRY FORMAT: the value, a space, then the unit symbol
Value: 23.8 mm
